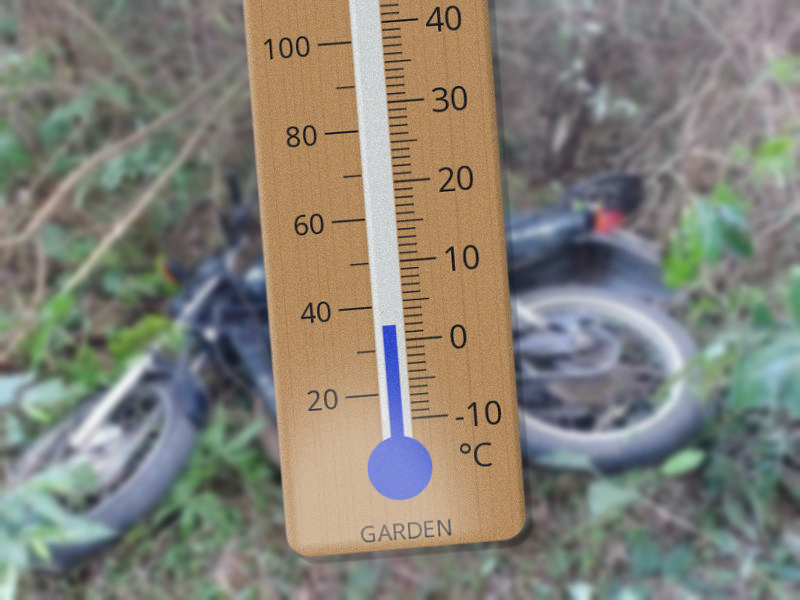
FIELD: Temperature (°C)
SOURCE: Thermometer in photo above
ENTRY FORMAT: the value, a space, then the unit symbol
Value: 2 °C
